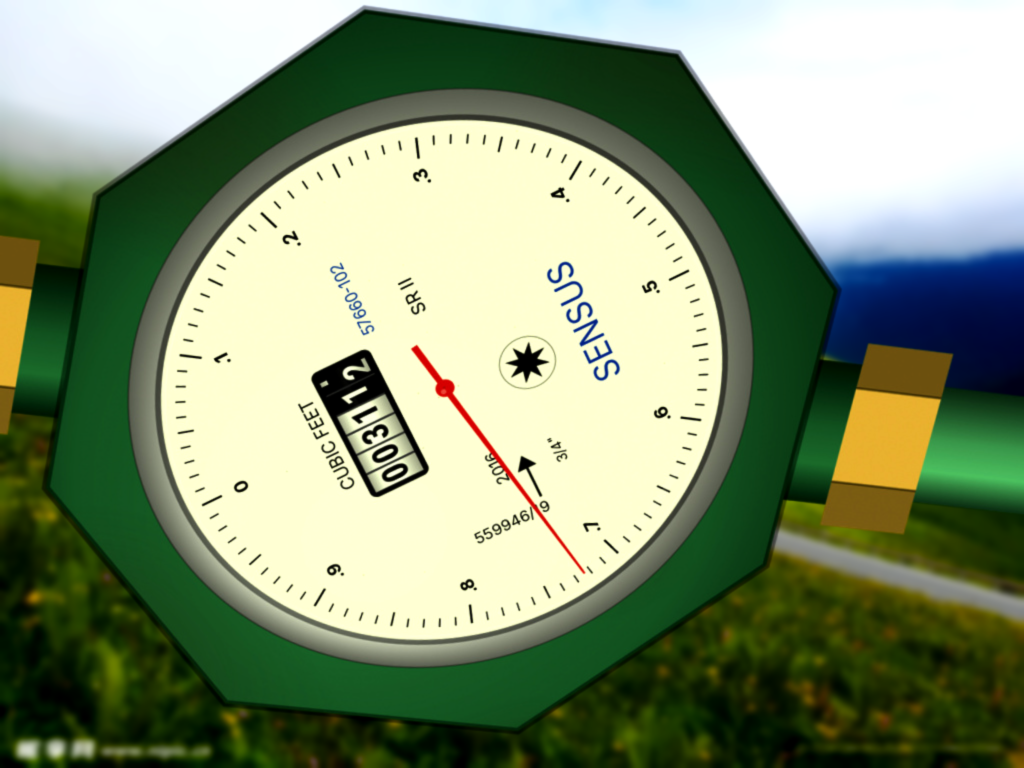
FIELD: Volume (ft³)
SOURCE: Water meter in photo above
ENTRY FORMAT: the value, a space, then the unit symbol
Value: 3111.72 ft³
